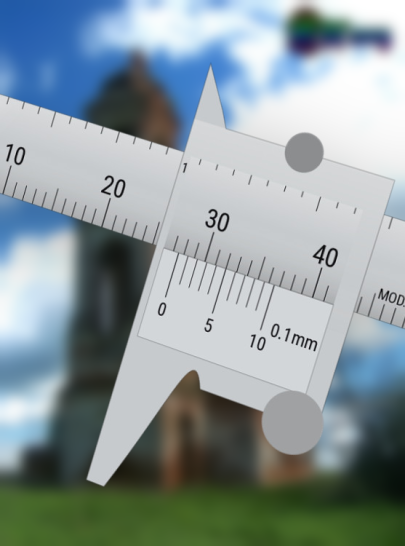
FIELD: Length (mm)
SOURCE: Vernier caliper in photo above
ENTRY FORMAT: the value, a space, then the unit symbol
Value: 27.5 mm
